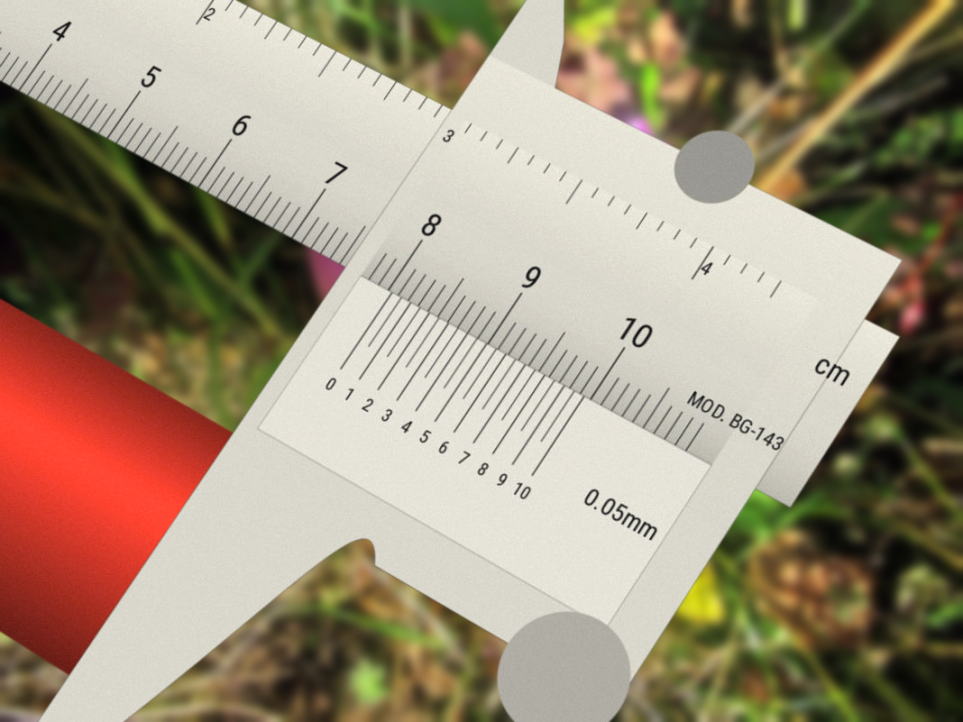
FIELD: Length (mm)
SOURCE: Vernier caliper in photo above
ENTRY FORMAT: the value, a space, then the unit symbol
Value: 80.4 mm
